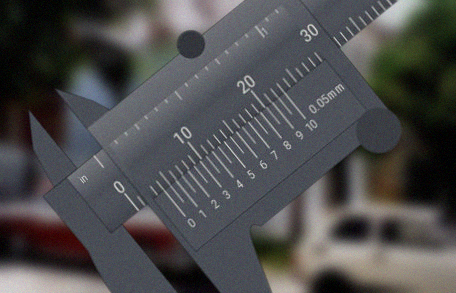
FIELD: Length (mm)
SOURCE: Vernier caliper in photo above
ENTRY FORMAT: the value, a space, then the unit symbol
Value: 4.0 mm
